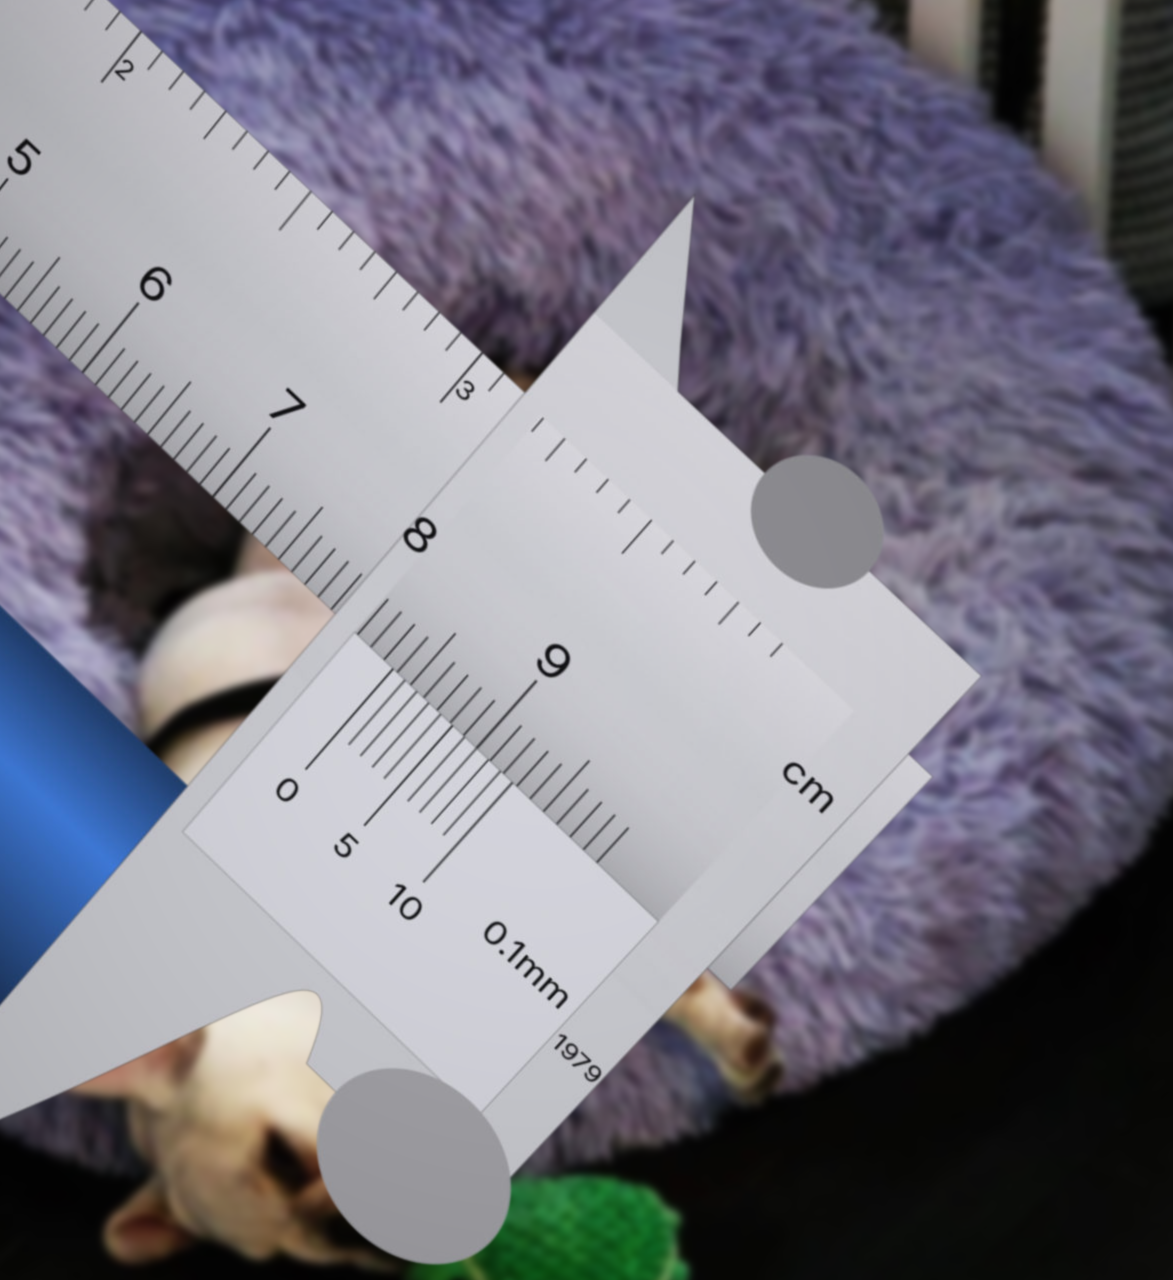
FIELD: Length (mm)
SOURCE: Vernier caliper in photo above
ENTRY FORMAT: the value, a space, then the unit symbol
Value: 83.7 mm
